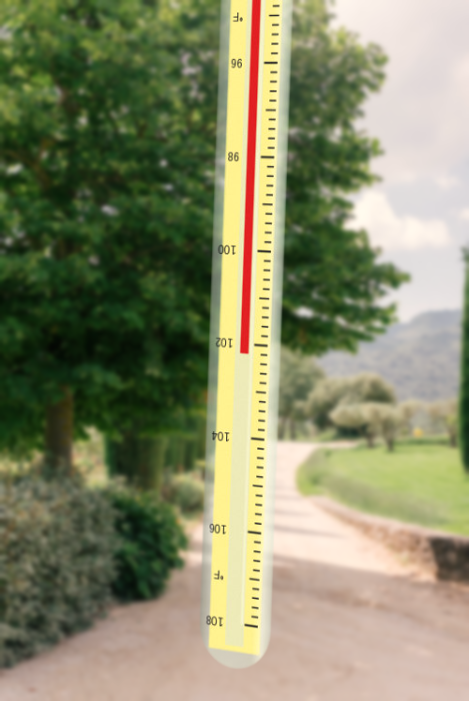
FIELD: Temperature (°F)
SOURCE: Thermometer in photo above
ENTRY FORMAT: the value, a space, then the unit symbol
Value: 102.2 °F
